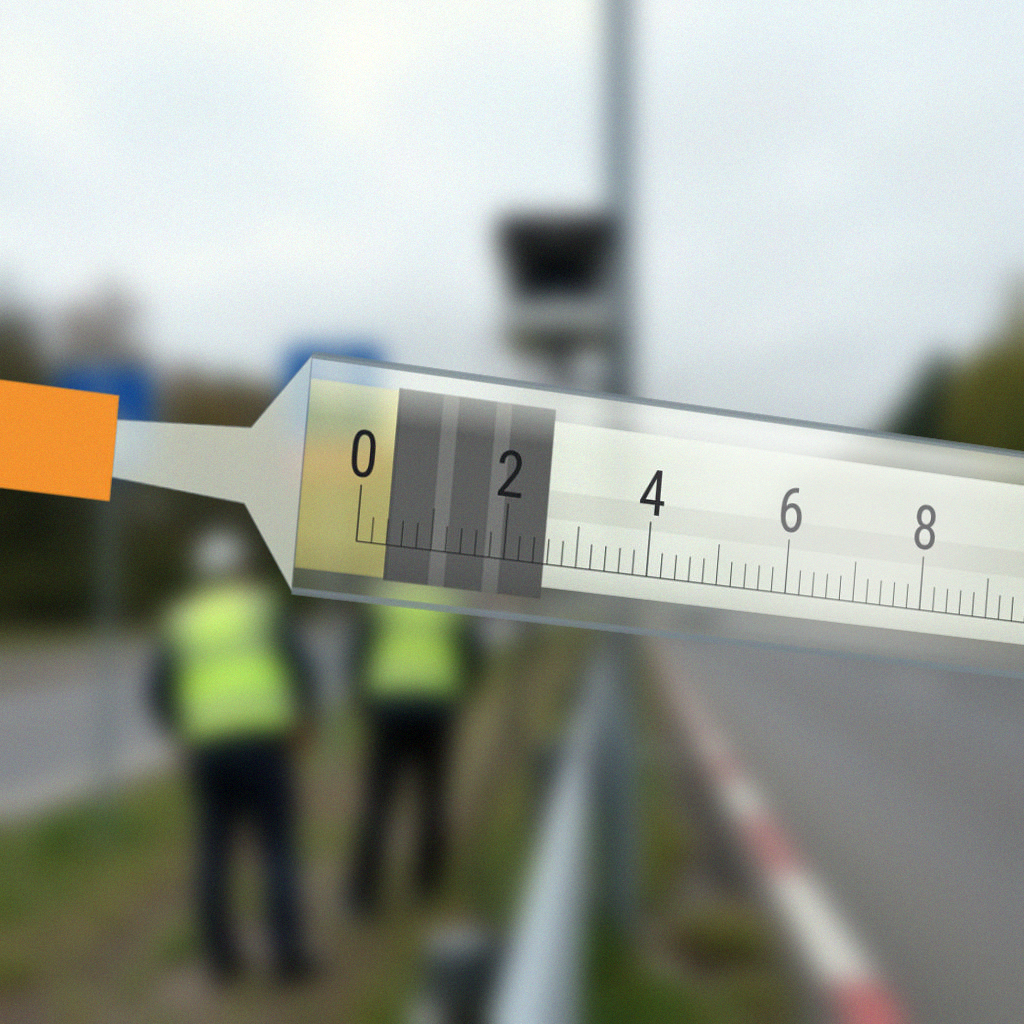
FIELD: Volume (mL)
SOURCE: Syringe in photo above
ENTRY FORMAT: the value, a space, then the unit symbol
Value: 0.4 mL
